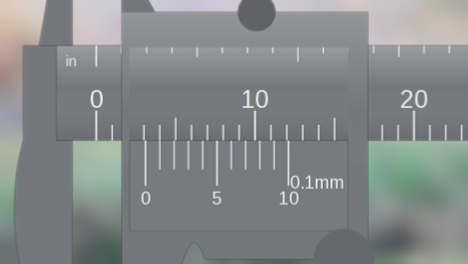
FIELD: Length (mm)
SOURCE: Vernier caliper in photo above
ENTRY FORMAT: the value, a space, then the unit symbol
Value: 3.1 mm
